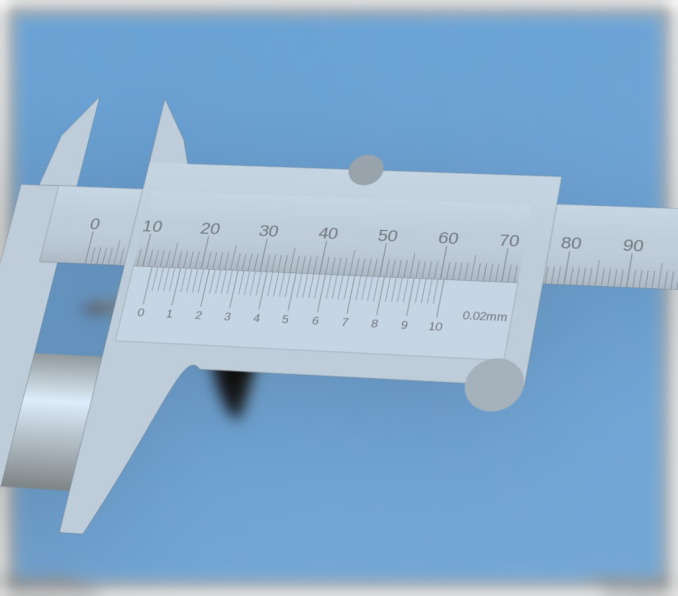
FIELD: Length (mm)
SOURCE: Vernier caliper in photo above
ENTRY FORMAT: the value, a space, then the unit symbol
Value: 11.6 mm
